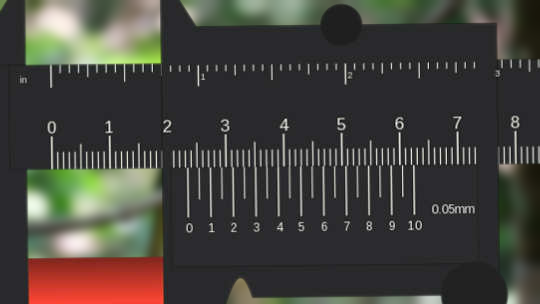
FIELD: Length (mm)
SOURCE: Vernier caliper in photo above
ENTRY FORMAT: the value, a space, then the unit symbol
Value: 23.4 mm
